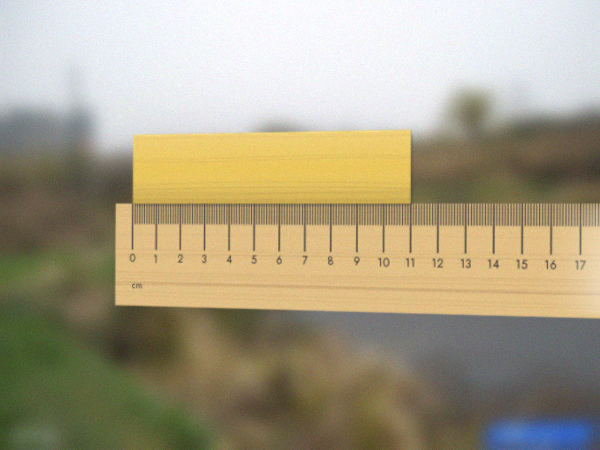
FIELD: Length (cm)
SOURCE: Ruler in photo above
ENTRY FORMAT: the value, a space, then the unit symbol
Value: 11 cm
